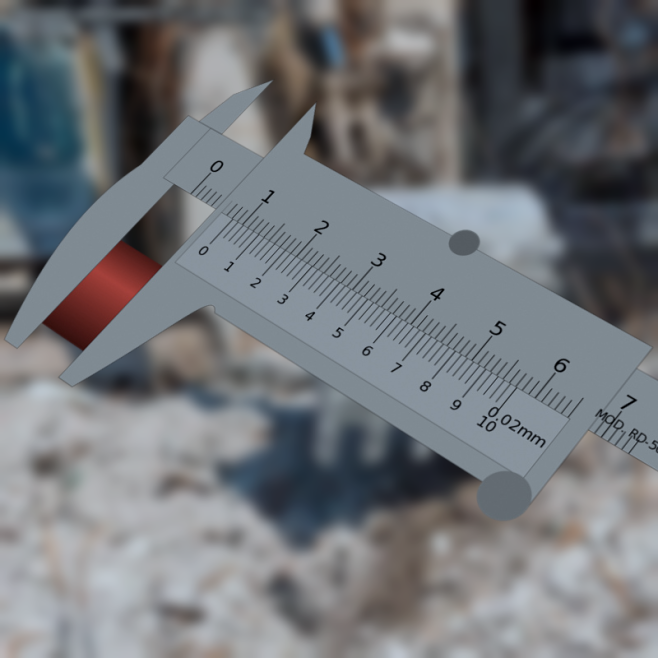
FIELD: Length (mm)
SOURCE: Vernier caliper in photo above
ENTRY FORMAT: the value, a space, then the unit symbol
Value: 8.2 mm
